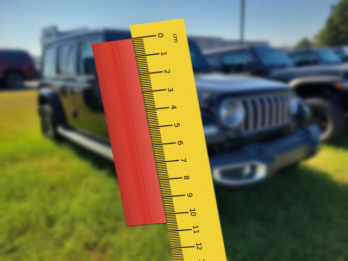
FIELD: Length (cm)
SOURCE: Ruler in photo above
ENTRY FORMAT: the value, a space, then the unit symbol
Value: 10.5 cm
